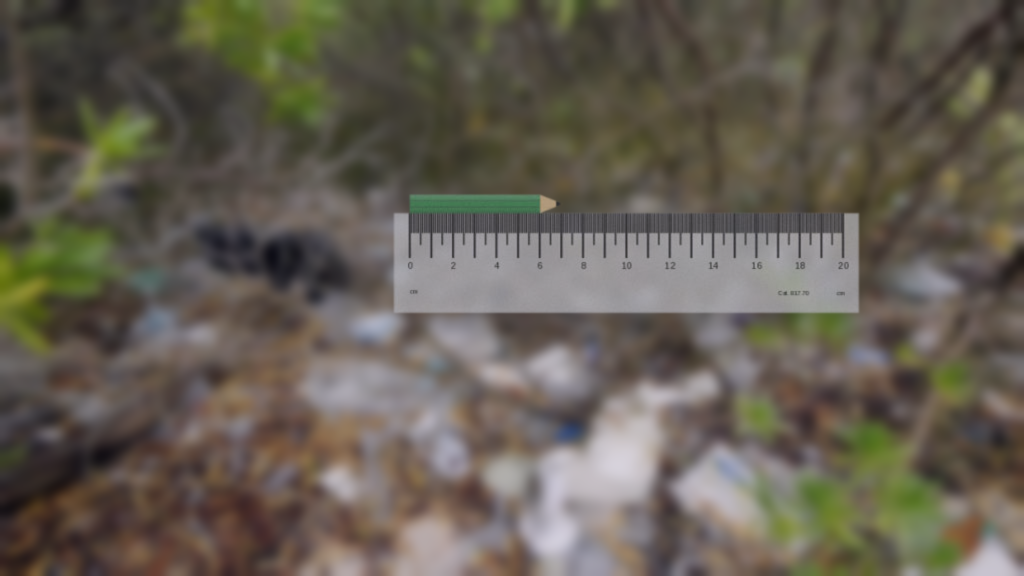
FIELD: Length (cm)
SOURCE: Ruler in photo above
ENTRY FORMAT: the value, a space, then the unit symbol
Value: 7 cm
